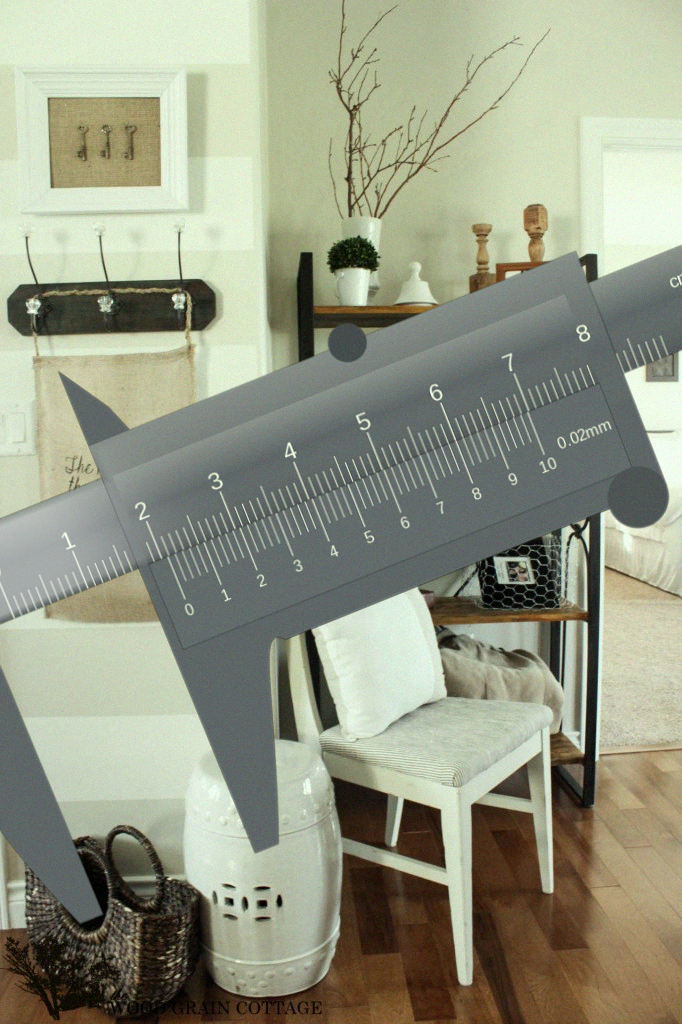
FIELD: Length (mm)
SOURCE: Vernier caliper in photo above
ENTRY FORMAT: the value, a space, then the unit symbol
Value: 20.8 mm
